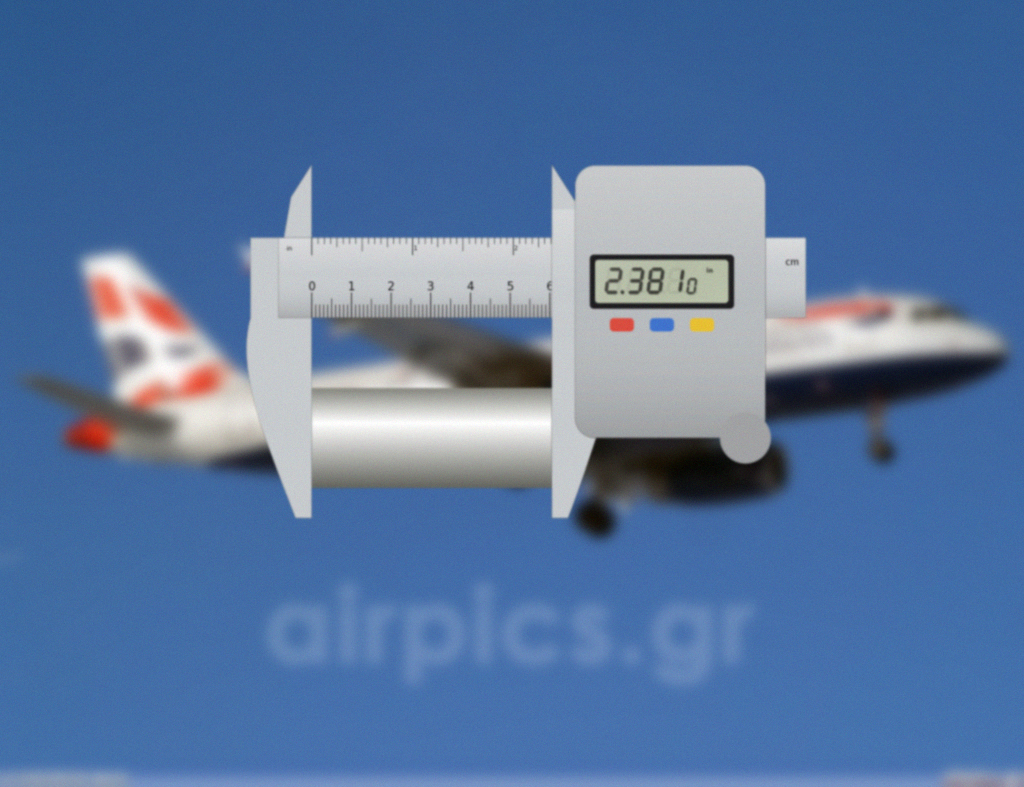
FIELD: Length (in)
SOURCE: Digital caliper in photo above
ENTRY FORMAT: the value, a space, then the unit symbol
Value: 2.3810 in
